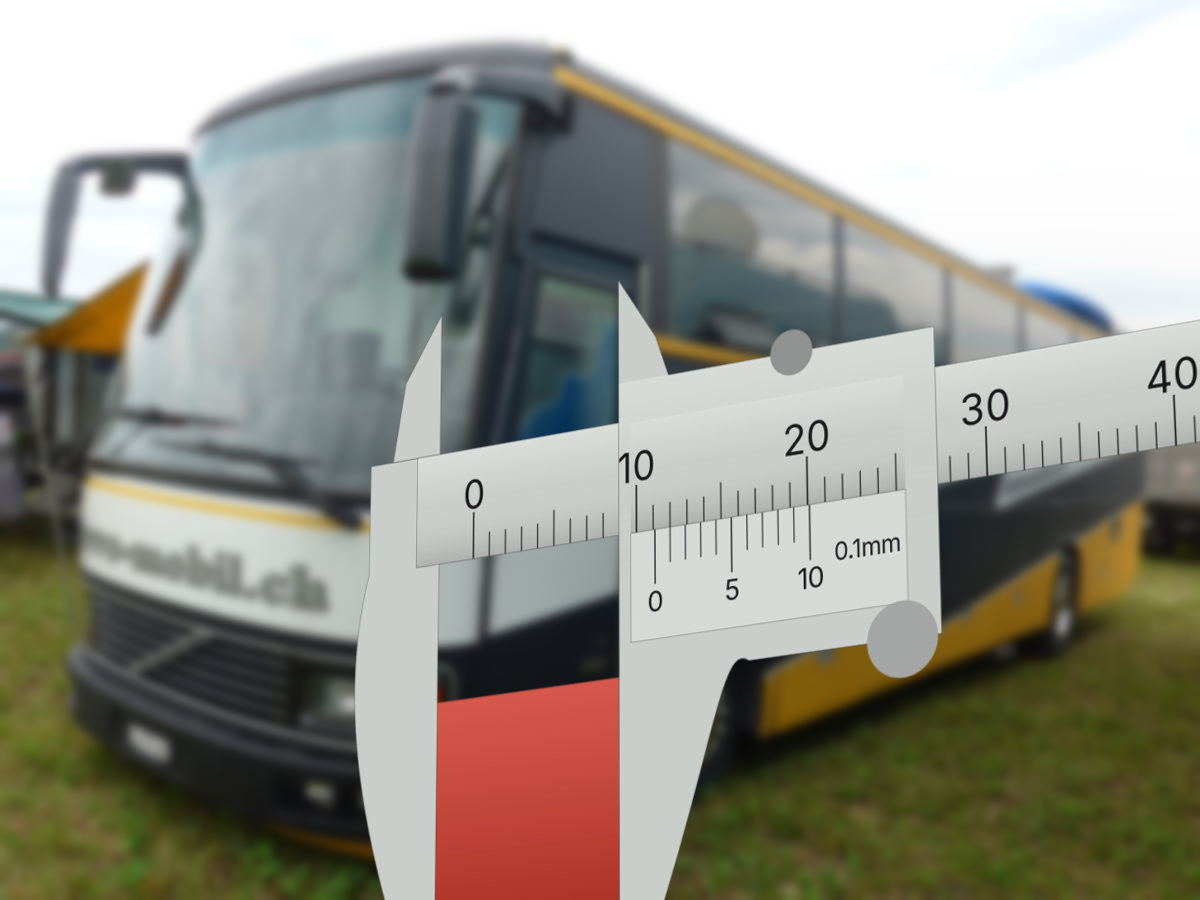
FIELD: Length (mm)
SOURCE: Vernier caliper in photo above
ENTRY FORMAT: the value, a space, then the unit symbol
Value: 11.1 mm
